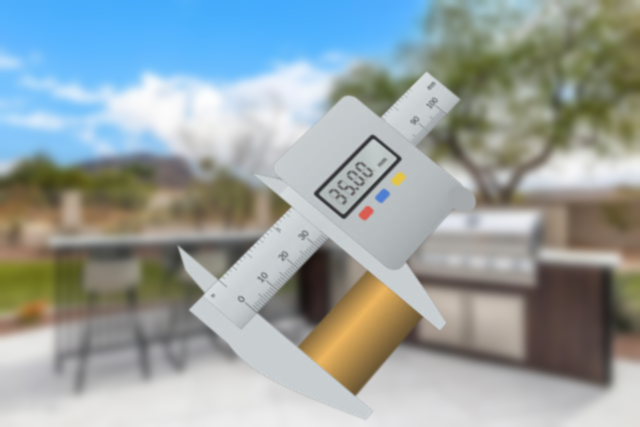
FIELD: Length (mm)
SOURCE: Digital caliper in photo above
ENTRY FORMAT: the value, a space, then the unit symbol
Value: 35.00 mm
